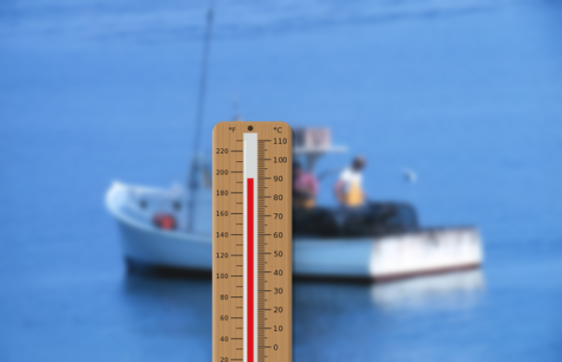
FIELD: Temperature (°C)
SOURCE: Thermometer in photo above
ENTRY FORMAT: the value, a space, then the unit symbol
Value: 90 °C
